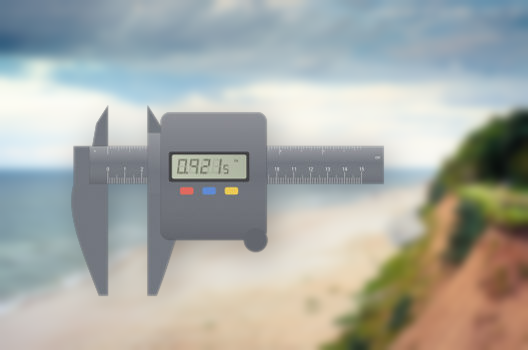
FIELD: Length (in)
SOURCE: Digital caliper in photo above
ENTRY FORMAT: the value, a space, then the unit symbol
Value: 0.9215 in
